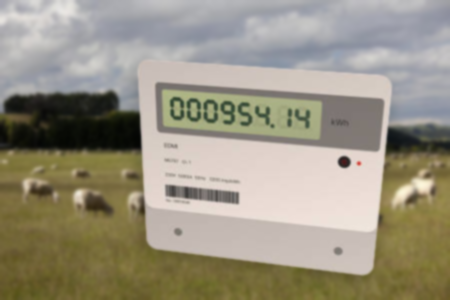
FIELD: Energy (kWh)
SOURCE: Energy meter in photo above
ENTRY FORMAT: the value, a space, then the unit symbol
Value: 954.14 kWh
